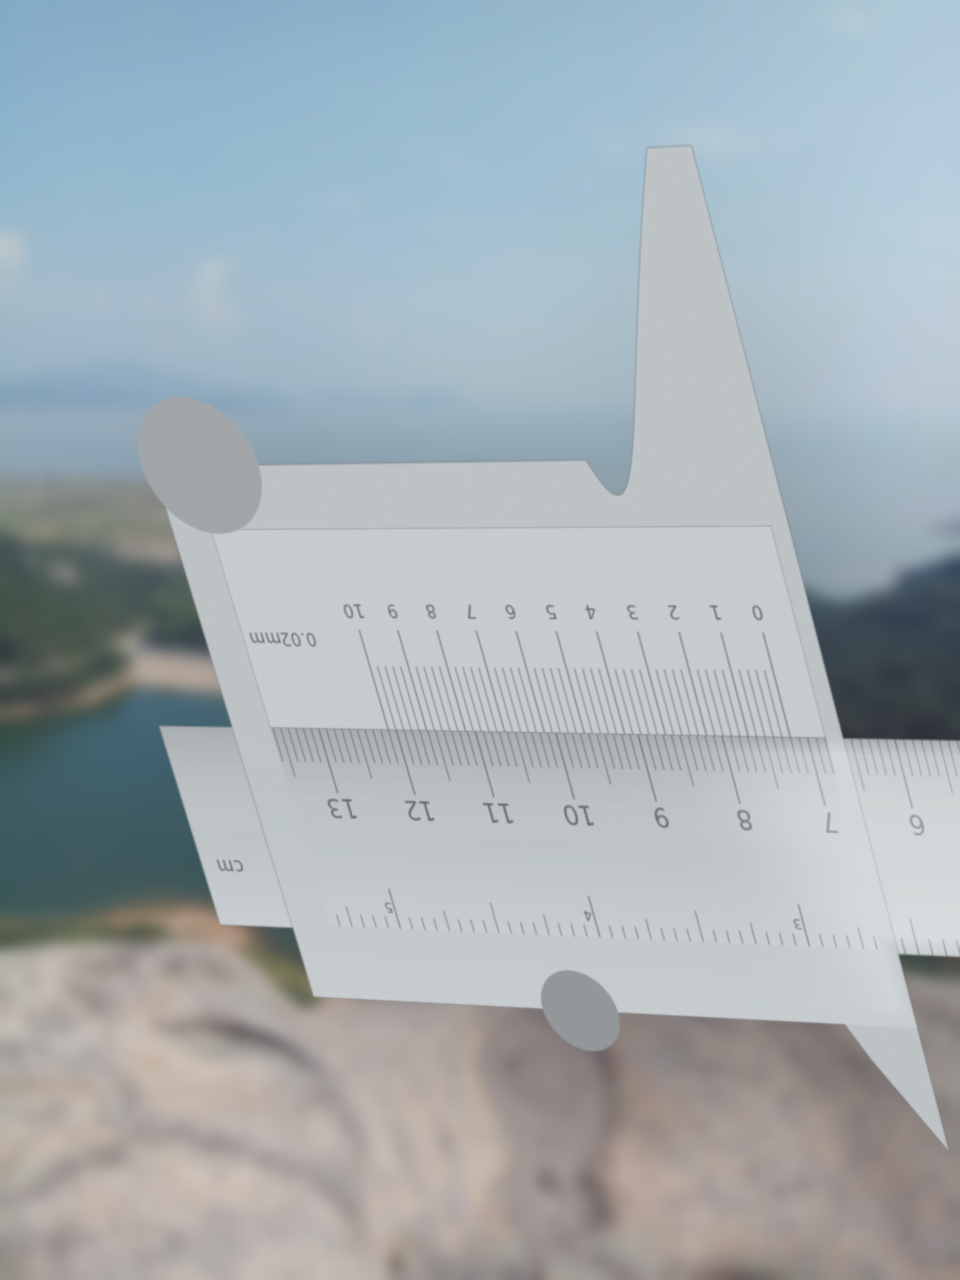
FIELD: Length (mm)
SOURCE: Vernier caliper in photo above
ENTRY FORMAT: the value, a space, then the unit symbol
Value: 72.0 mm
